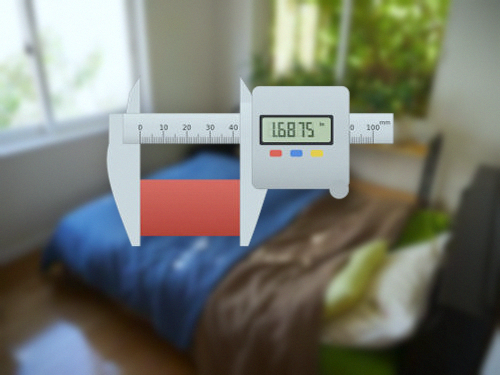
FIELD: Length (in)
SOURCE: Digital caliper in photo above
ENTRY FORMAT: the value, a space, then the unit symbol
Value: 1.6875 in
